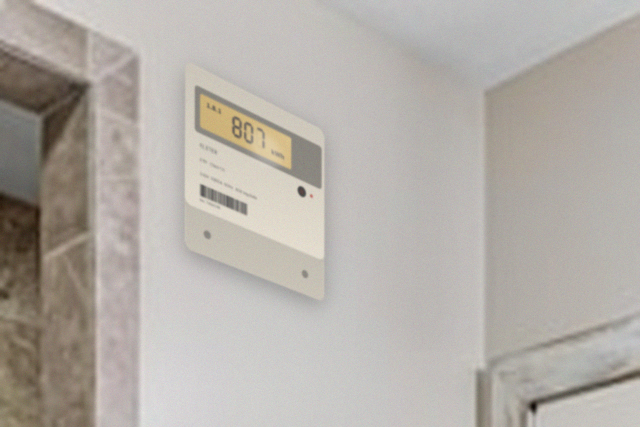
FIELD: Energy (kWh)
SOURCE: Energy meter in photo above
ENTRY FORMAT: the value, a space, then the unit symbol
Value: 807 kWh
